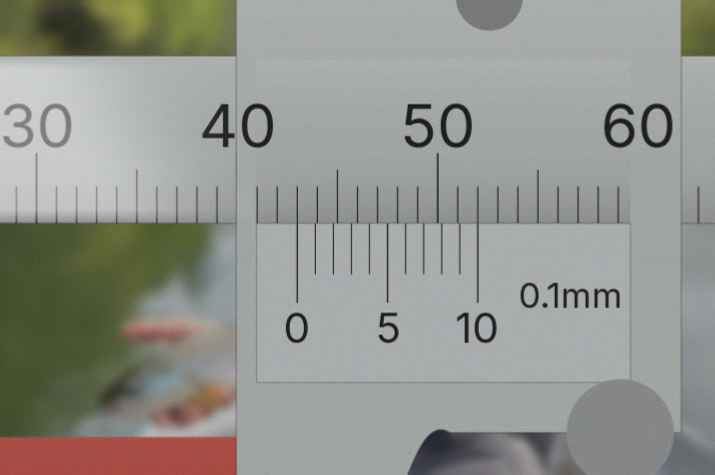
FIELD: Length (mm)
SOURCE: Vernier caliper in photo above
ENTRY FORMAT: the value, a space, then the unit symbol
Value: 43.0 mm
